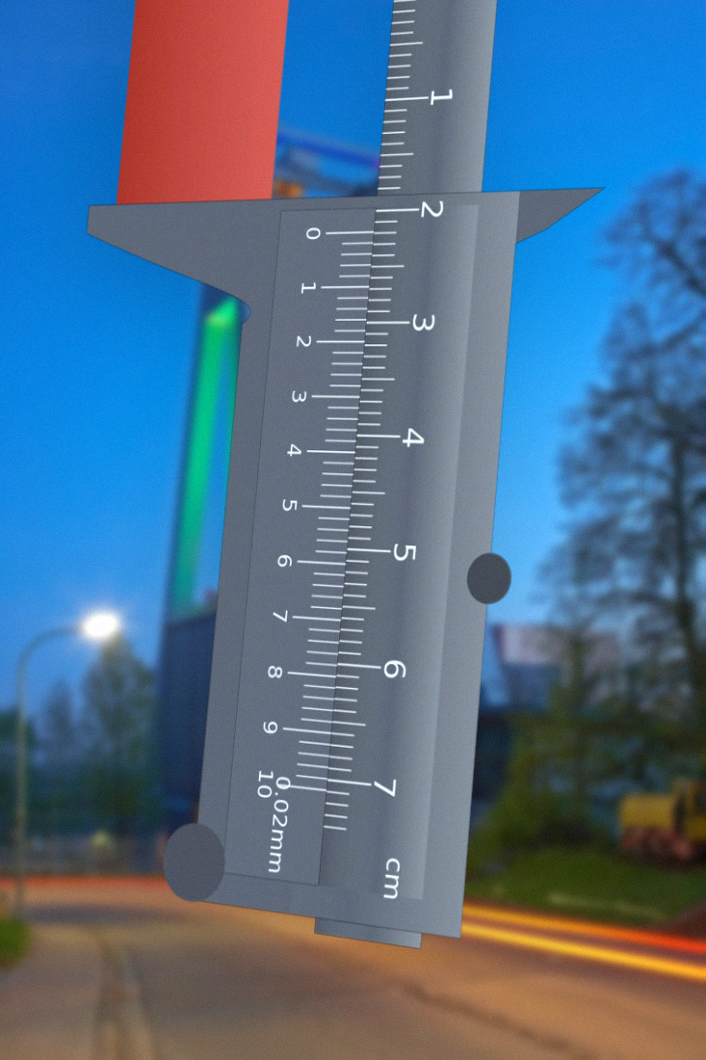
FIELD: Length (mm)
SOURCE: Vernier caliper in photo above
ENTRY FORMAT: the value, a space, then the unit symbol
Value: 21.9 mm
